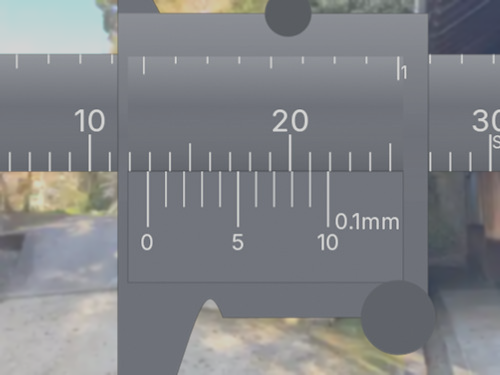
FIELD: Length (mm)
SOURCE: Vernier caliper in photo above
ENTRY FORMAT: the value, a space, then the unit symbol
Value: 12.9 mm
